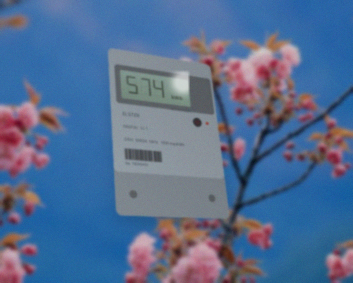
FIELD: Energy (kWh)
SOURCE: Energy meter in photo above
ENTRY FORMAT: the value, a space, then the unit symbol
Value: 574 kWh
